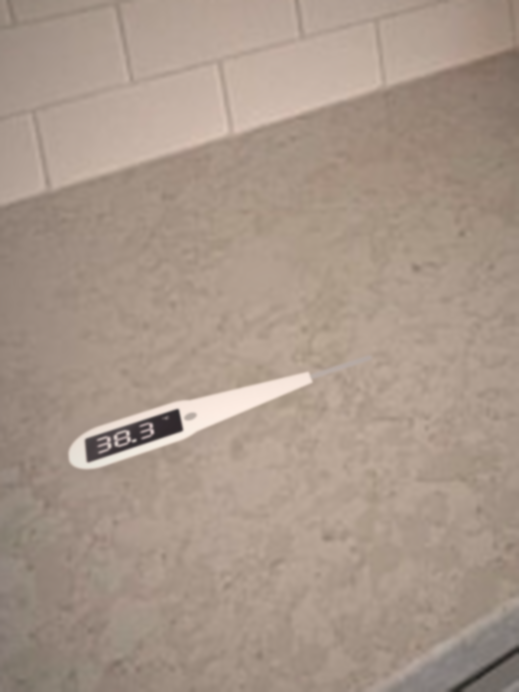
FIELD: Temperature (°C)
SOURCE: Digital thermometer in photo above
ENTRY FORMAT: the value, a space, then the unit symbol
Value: 38.3 °C
